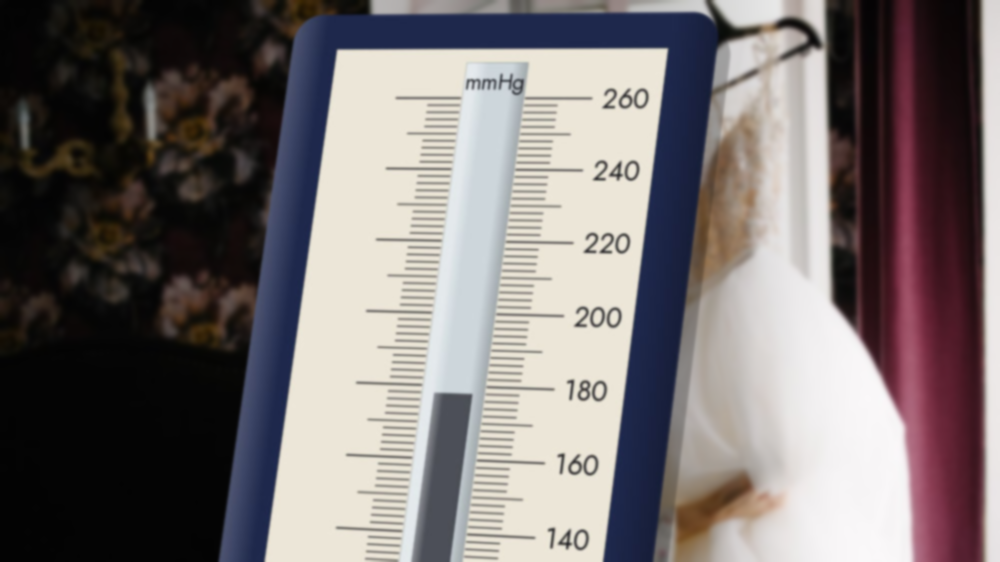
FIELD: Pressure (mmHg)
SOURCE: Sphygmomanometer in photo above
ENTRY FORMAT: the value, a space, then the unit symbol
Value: 178 mmHg
